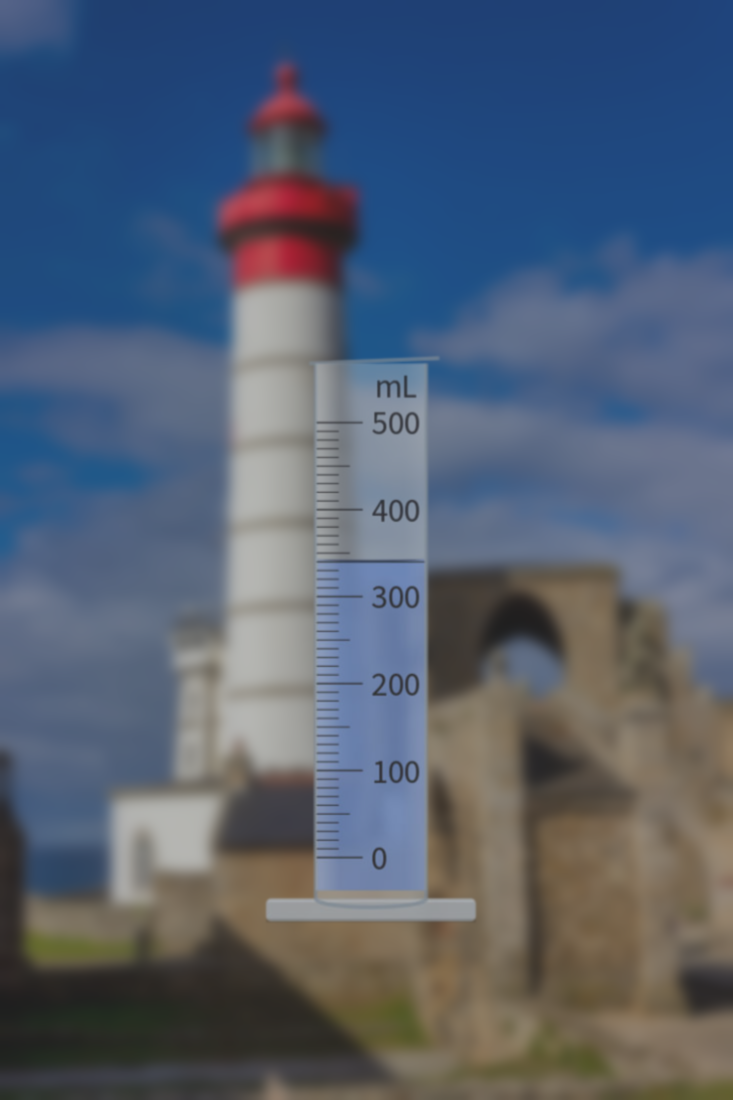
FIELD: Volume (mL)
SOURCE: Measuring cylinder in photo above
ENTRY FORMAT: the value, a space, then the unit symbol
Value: 340 mL
